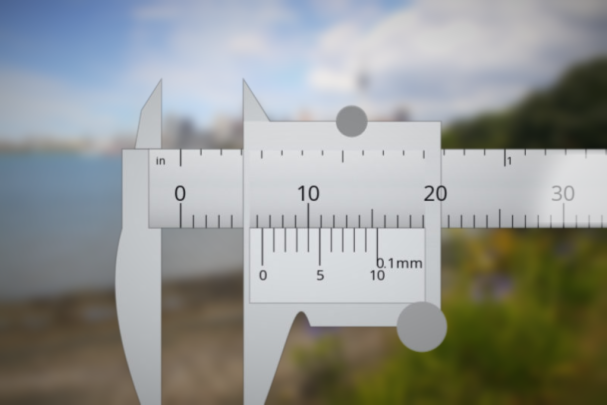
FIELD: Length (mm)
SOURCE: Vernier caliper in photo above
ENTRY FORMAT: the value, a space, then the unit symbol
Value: 6.4 mm
